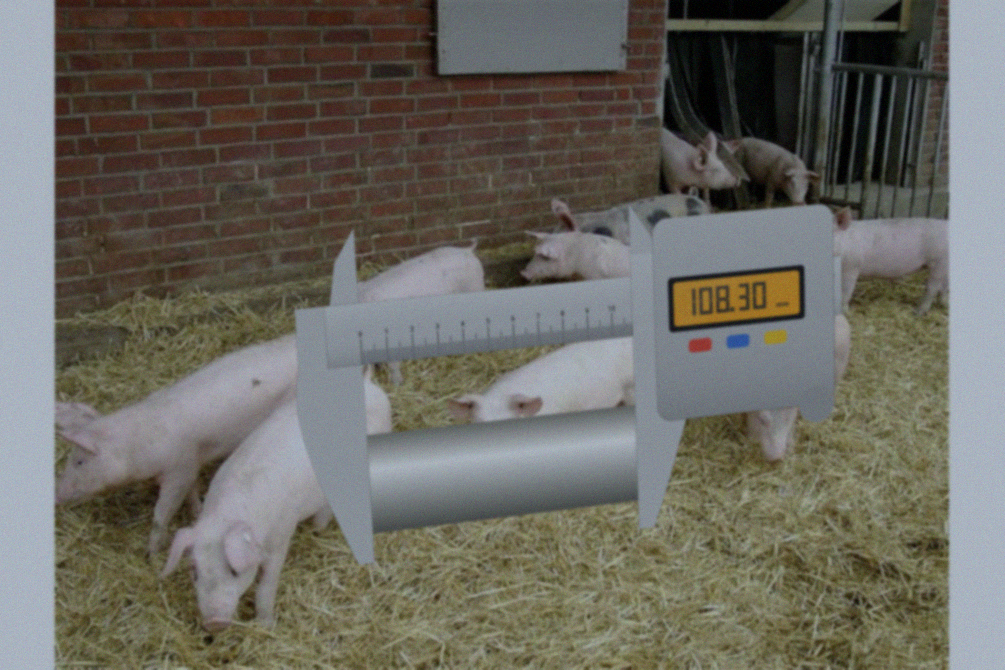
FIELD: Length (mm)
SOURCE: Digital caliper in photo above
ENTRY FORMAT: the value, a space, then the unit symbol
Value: 108.30 mm
